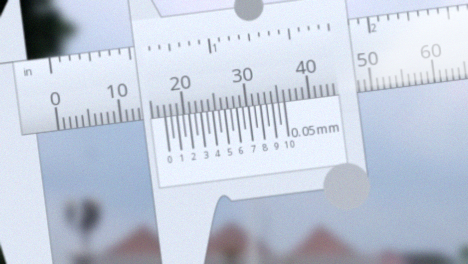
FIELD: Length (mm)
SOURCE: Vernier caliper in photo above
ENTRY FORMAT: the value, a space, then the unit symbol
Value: 17.0 mm
